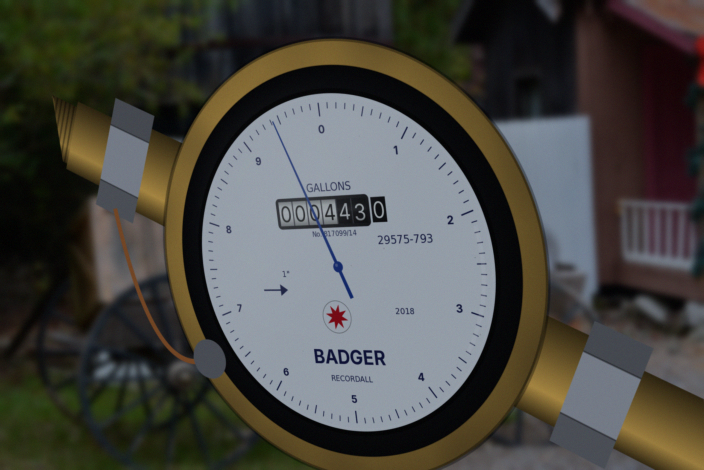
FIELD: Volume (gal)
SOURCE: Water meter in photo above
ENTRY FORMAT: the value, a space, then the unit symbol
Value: 4429.4 gal
